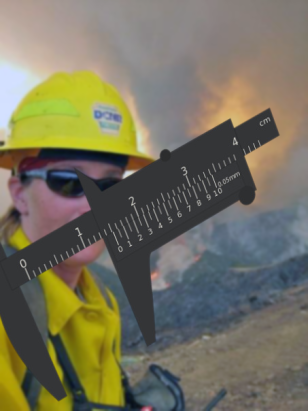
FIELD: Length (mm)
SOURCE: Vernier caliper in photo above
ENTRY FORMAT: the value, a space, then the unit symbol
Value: 15.2 mm
